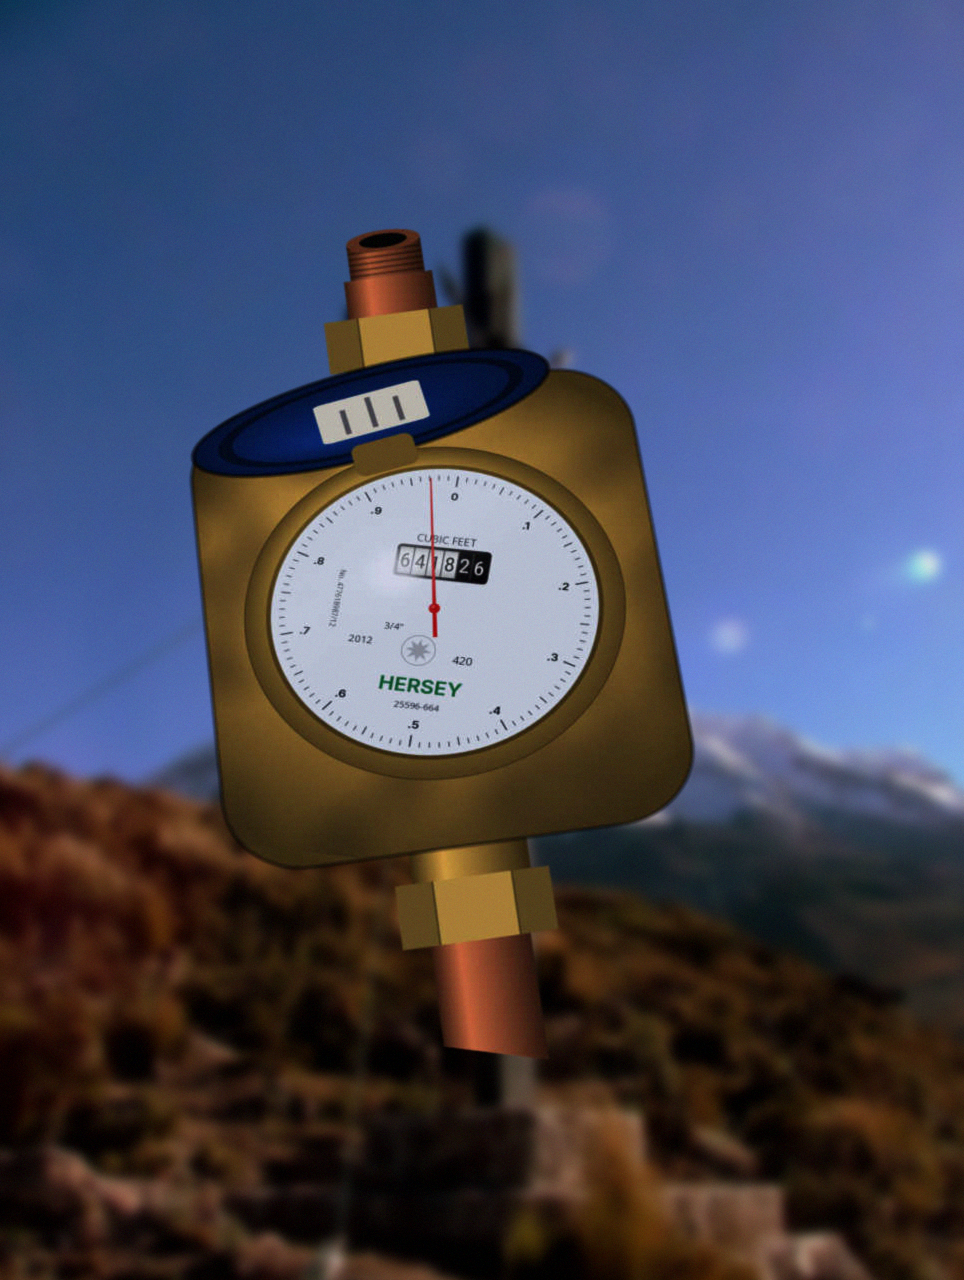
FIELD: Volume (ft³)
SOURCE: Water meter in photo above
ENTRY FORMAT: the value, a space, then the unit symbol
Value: 641825.97 ft³
